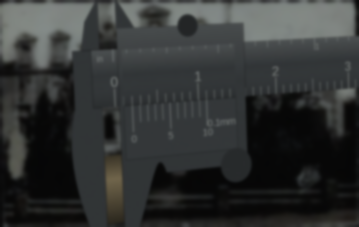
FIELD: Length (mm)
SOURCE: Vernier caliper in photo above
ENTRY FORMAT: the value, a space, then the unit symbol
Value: 2.0 mm
